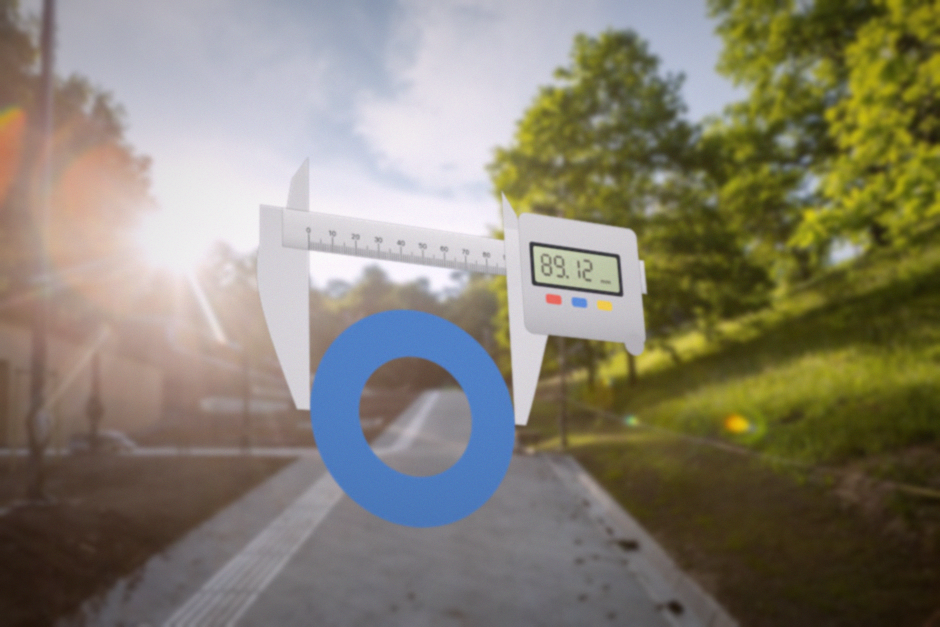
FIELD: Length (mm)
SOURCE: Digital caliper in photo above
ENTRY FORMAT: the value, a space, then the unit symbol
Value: 89.12 mm
